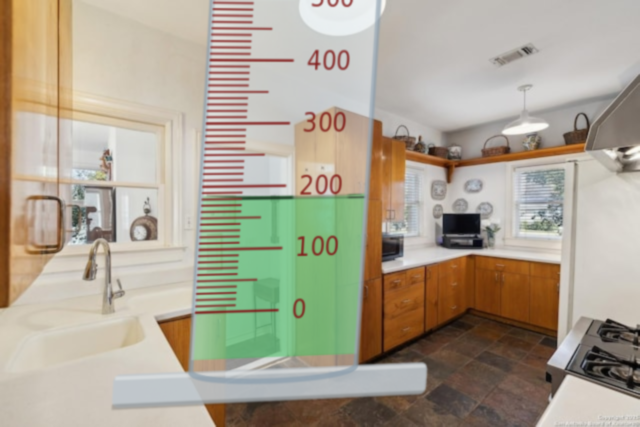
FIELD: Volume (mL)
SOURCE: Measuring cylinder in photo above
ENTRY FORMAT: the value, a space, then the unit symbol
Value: 180 mL
